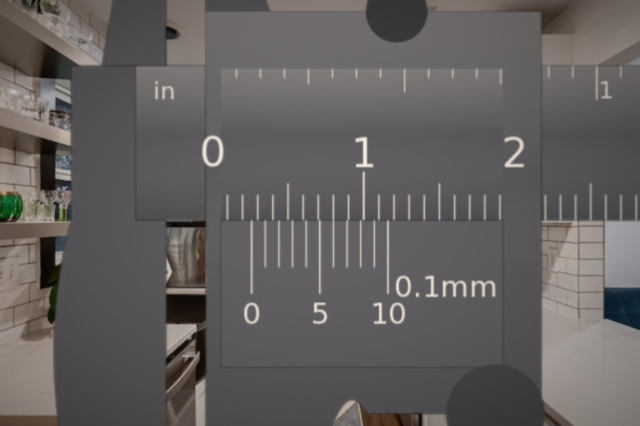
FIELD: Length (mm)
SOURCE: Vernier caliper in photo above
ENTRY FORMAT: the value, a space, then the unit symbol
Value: 2.6 mm
